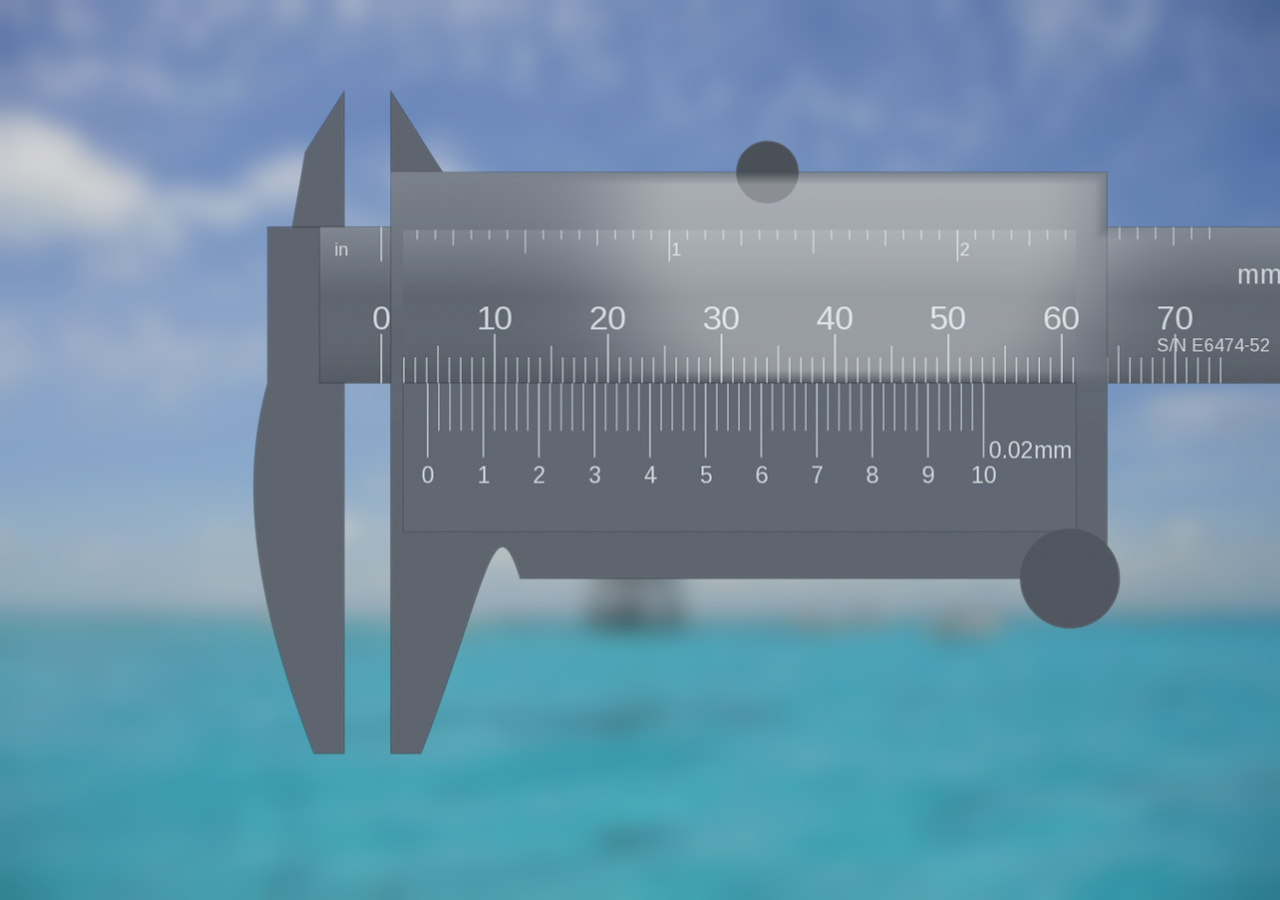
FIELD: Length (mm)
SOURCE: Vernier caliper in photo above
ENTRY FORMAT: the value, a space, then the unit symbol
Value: 4.1 mm
